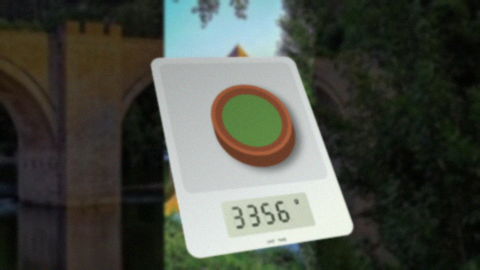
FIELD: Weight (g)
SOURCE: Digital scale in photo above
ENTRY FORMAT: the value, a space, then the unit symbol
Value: 3356 g
